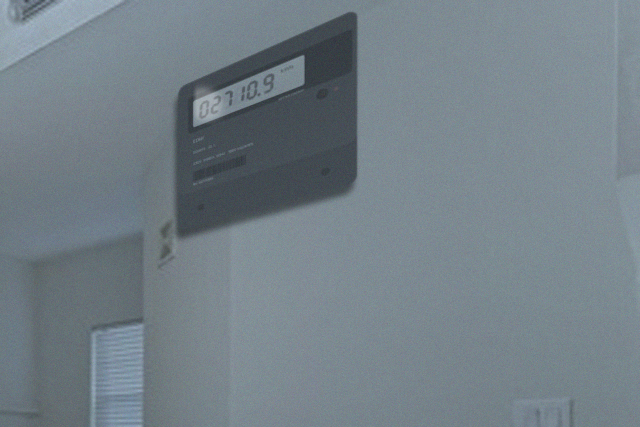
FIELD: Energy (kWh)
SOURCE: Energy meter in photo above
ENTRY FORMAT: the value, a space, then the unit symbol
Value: 2710.9 kWh
